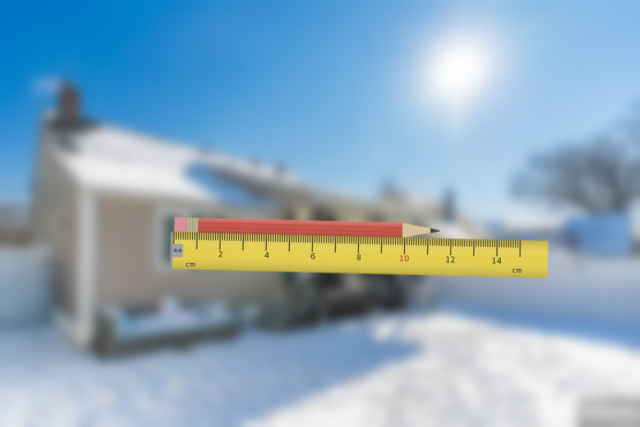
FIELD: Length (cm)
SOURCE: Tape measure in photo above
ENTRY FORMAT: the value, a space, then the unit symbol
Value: 11.5 cm
